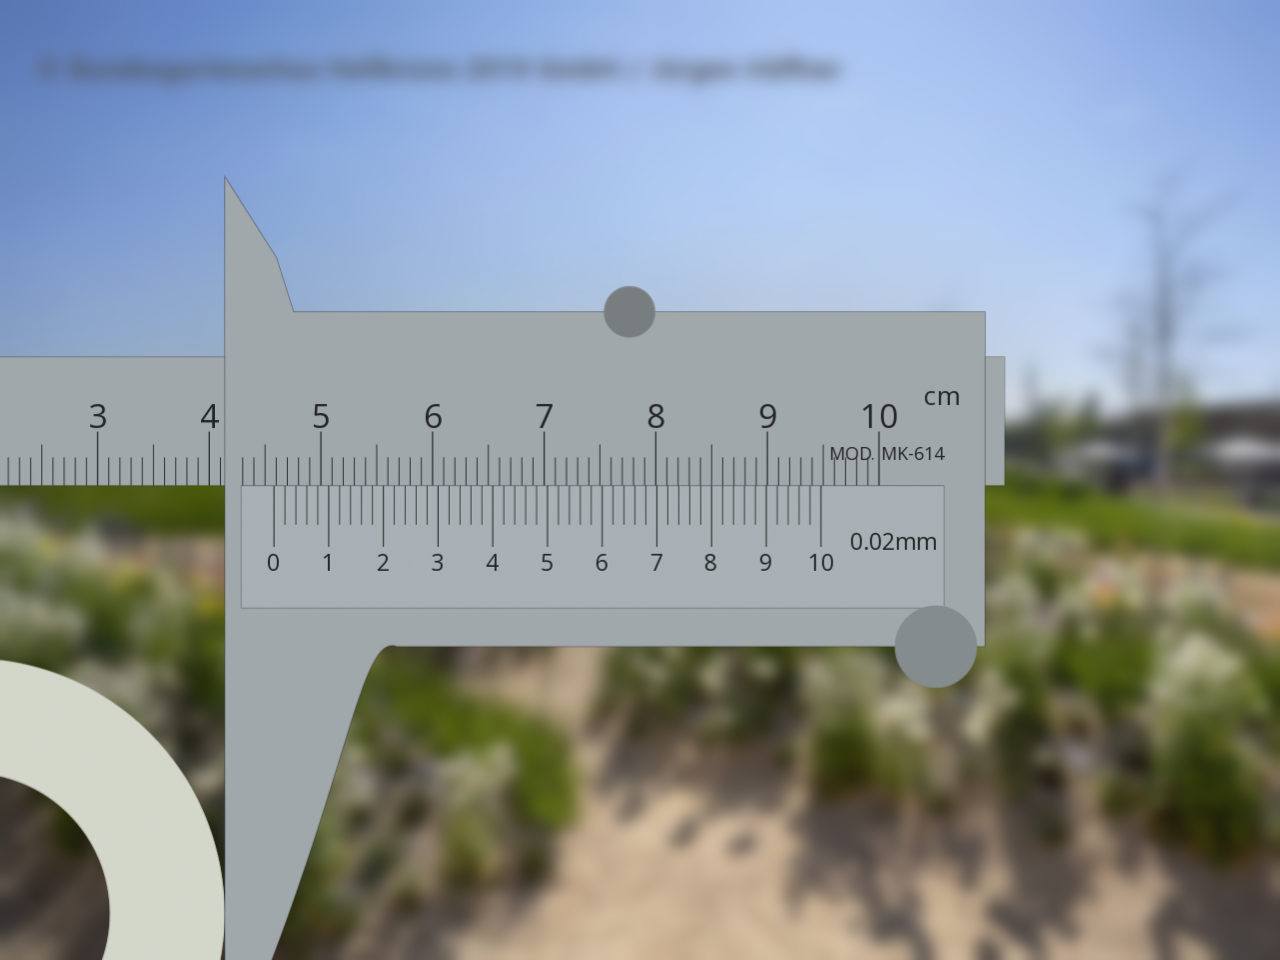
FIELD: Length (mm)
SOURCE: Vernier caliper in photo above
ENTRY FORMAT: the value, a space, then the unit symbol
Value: 45.8 mm
